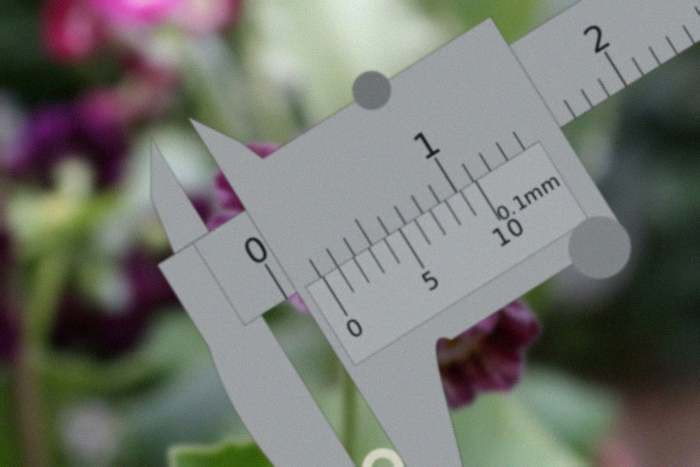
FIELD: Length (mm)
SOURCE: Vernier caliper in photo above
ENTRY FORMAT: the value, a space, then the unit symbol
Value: 2.1 mm
